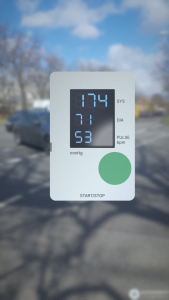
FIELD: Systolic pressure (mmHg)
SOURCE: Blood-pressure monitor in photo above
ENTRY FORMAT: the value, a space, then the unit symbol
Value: 174 mmHg
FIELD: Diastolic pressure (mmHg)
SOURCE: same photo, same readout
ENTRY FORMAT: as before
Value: 71 mmHg
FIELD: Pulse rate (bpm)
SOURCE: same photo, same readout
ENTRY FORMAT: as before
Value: 53 bpm
